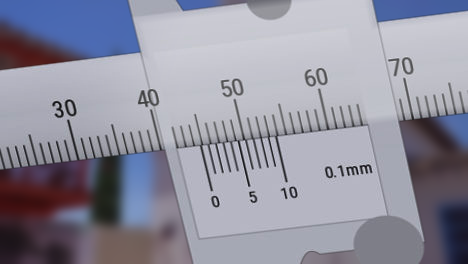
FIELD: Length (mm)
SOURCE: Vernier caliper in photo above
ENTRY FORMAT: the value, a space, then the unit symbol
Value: 44.8 mm
